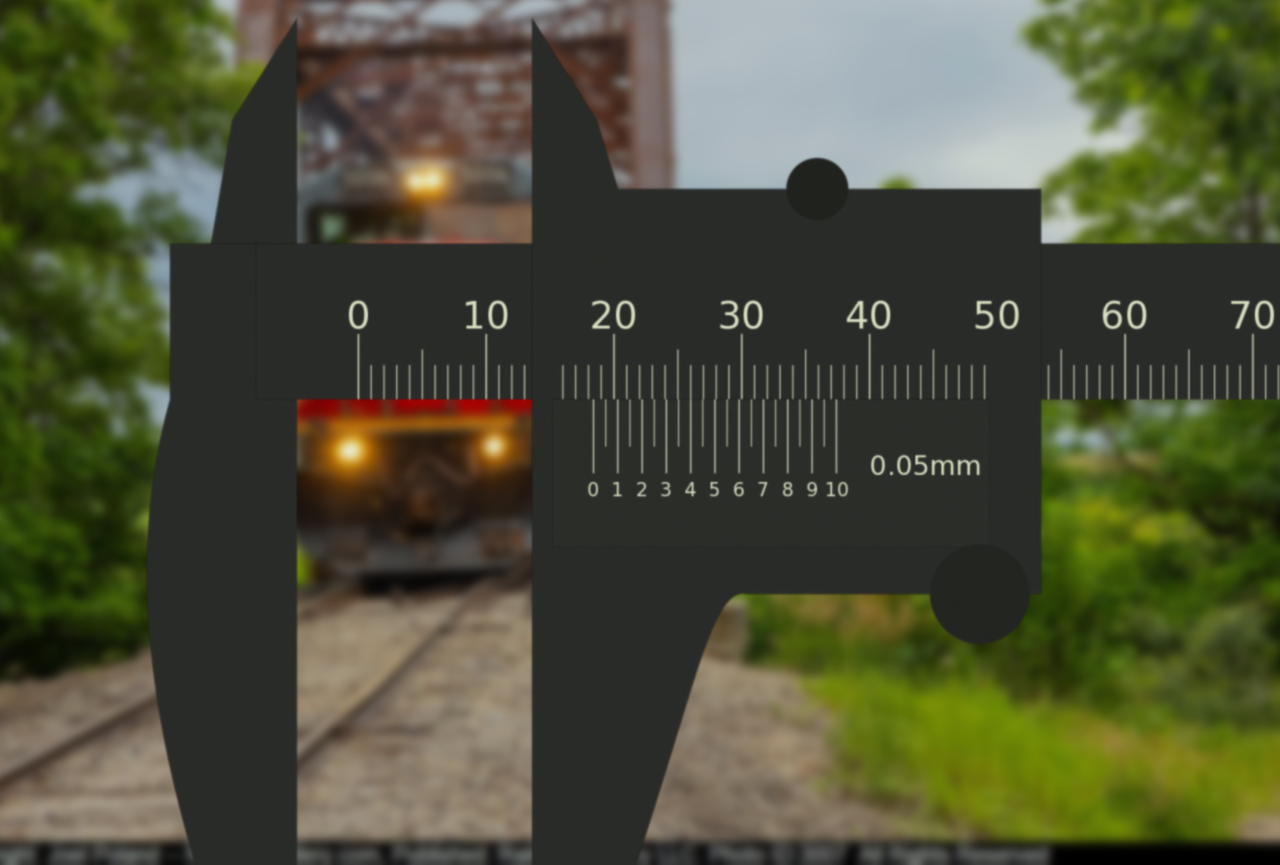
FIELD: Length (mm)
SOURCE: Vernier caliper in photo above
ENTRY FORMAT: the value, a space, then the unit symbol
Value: 18.4 mm
